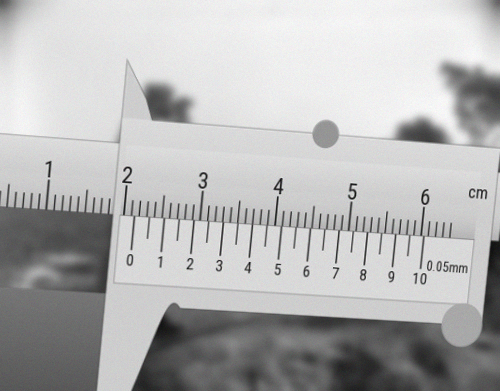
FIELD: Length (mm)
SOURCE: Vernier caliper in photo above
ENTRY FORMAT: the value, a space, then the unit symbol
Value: 21.4 mm
